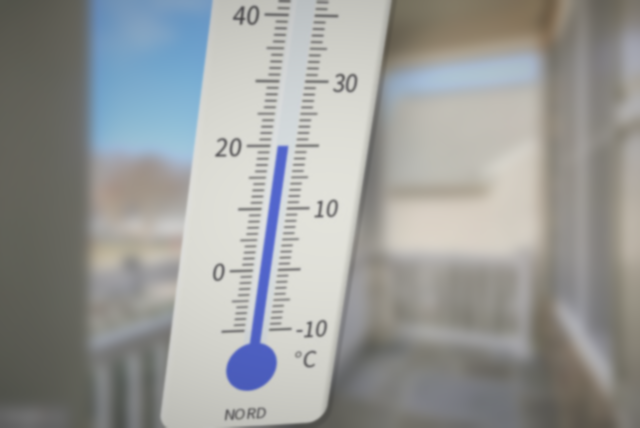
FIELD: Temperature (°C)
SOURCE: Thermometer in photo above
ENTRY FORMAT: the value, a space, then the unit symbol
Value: 20 °C
